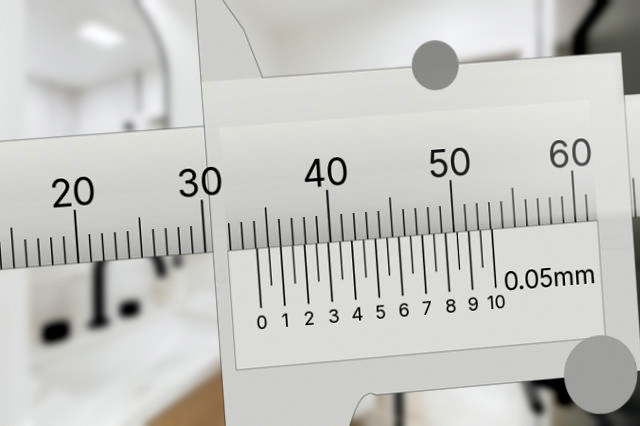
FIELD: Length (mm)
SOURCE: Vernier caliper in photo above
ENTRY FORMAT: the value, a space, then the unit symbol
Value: 34.1 mm
